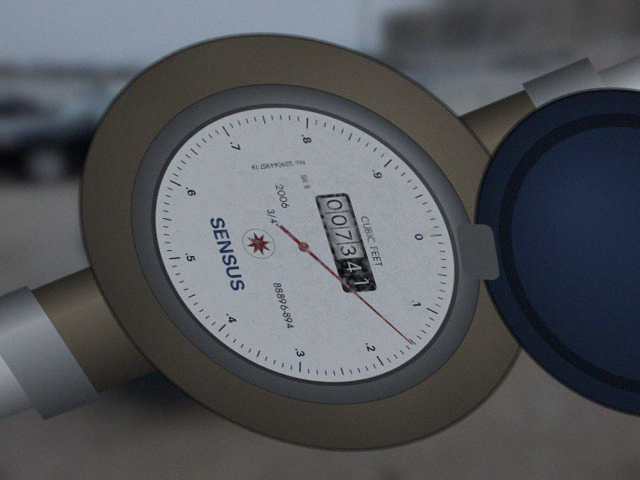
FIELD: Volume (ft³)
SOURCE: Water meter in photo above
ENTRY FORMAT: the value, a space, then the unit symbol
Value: 7341.15 ft³
